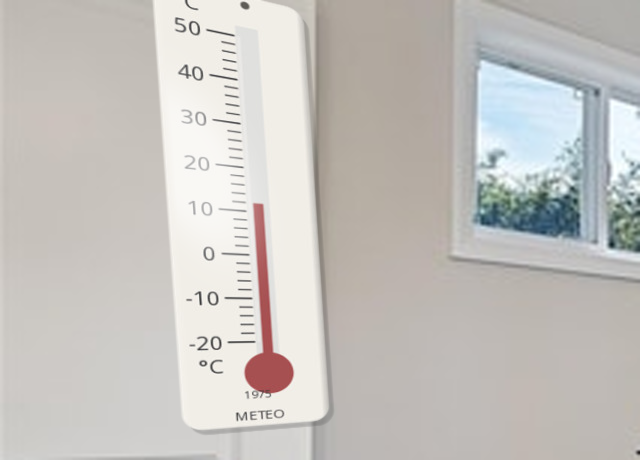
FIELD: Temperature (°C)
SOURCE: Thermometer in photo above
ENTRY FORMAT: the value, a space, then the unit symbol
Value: 12 °C
